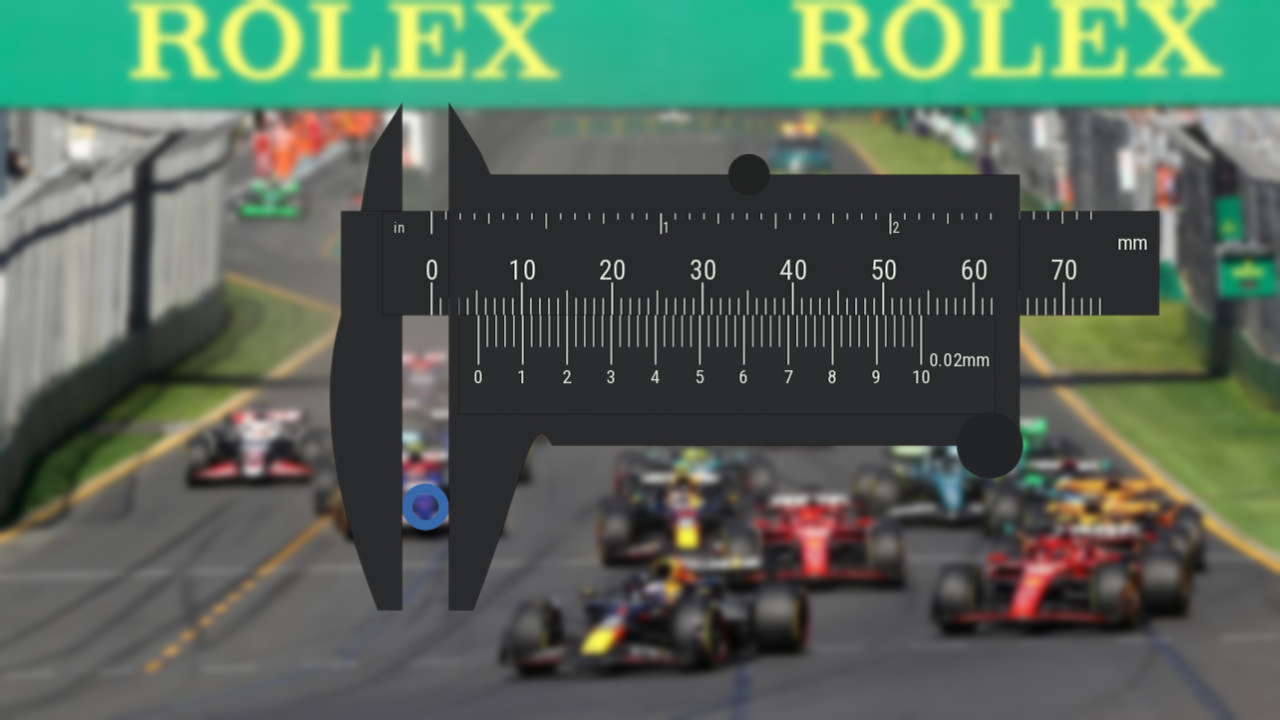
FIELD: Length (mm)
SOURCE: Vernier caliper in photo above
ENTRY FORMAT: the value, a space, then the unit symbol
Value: 5.2 mm
